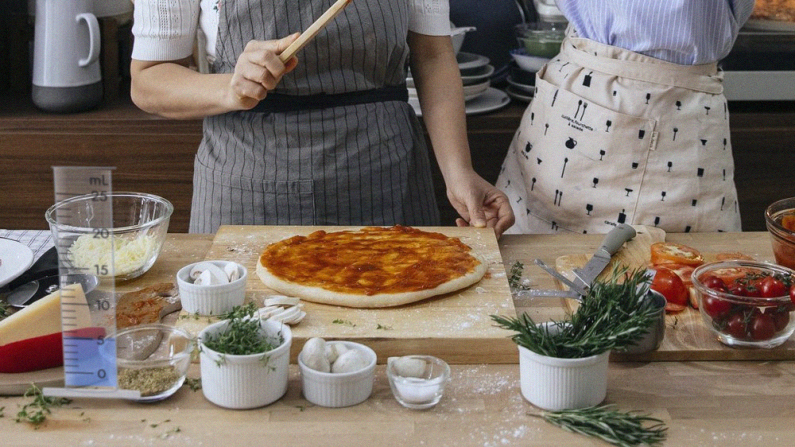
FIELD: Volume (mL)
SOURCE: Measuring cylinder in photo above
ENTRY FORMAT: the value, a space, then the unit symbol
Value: 5 mL
